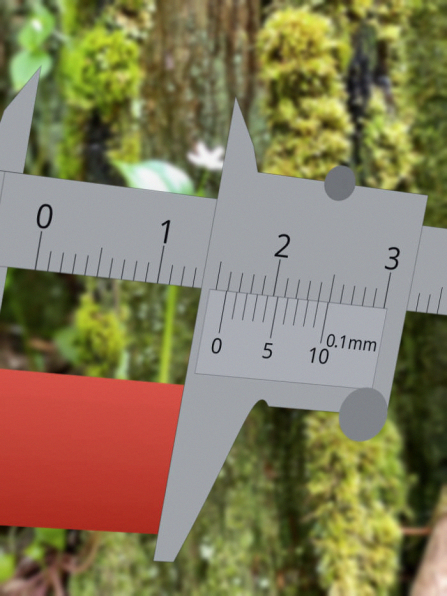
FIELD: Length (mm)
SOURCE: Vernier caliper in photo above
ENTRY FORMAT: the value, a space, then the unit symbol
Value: 15.9 mm
